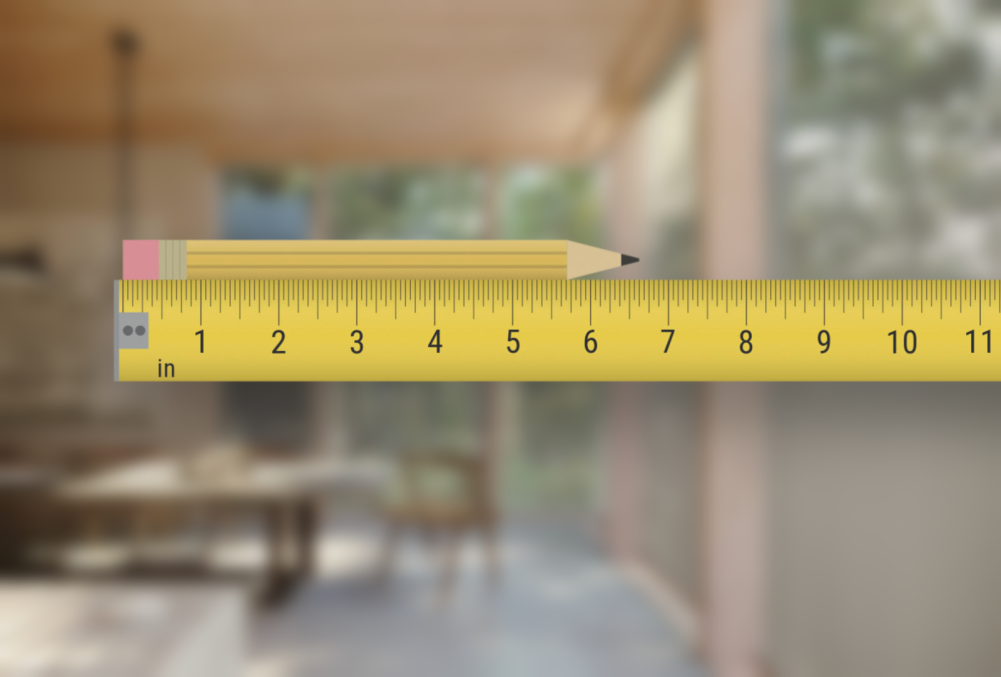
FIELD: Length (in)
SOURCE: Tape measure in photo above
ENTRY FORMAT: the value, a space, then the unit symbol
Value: 6.625 in
